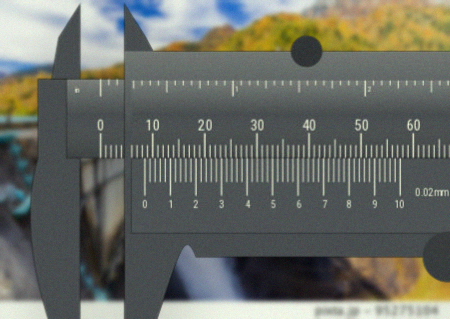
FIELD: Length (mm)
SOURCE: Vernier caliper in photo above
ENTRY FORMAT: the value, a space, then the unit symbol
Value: 8.5 mm
